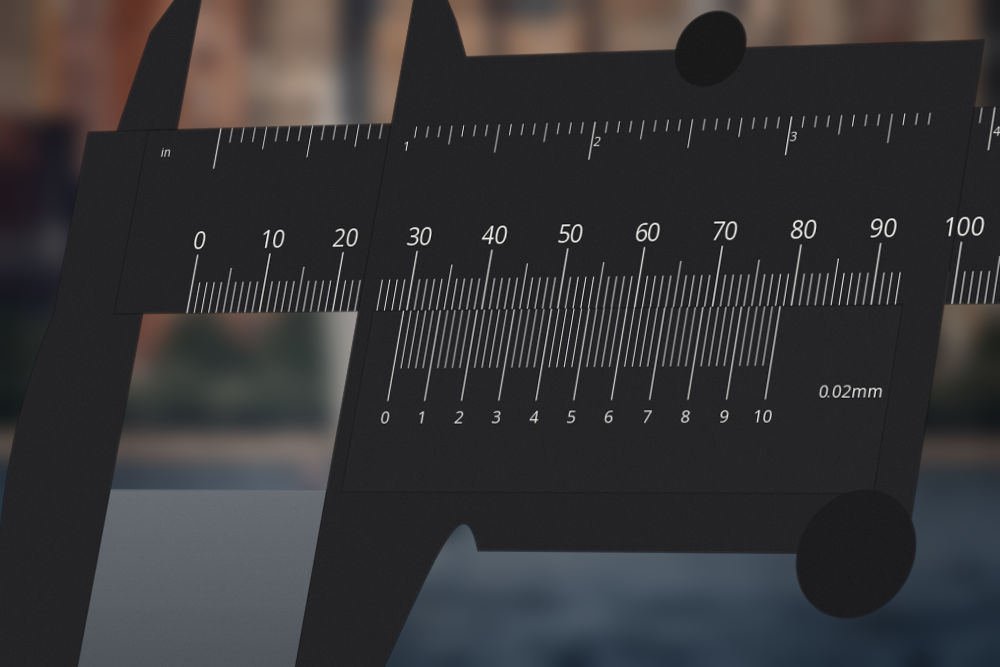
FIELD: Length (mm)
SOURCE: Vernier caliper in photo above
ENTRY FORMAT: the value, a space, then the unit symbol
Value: 29.6 mm
